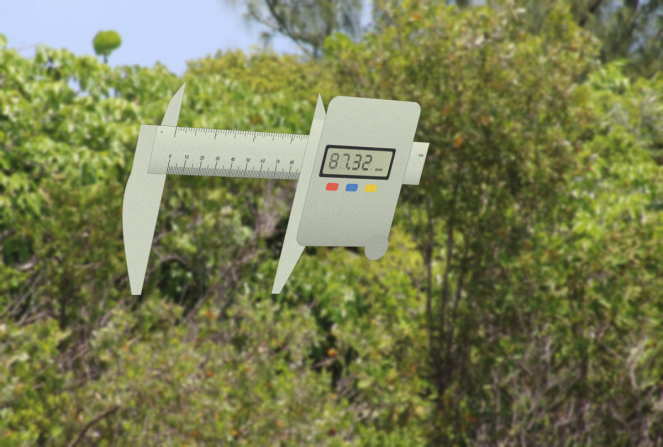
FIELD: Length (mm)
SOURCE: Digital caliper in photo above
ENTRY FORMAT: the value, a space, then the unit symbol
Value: 87.32 mm
